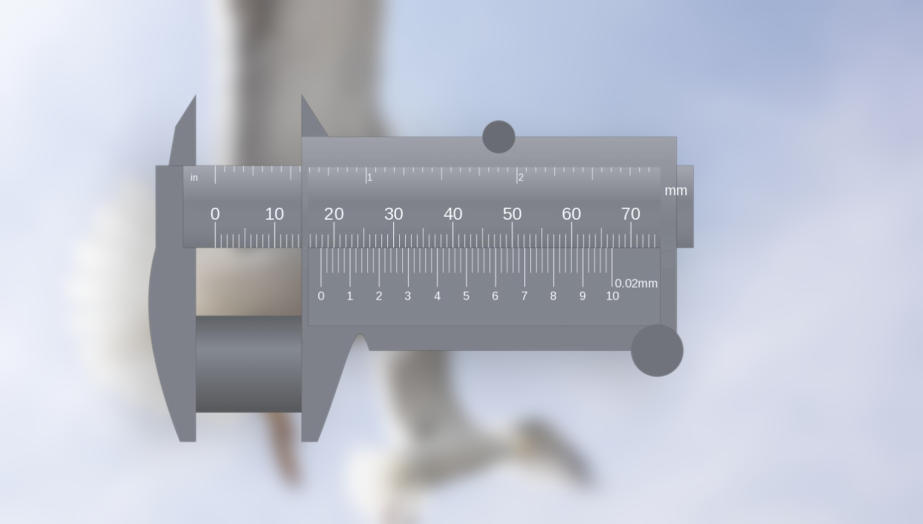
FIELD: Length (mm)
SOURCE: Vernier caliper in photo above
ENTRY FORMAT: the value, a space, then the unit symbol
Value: 17.8 mm
